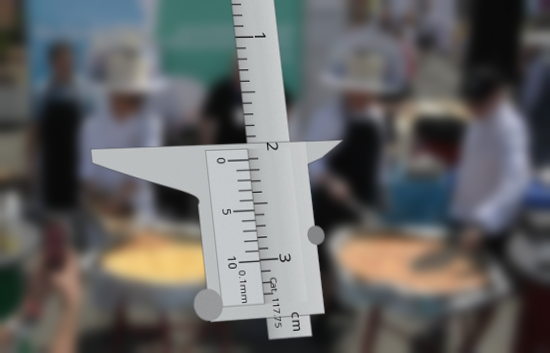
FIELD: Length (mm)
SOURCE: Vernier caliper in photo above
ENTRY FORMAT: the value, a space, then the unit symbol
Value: 21.1 mm
